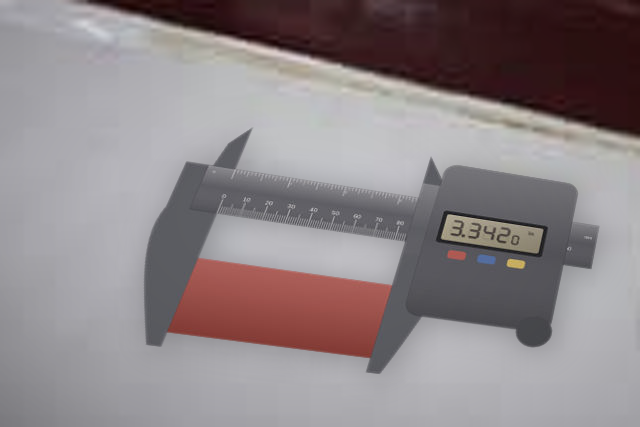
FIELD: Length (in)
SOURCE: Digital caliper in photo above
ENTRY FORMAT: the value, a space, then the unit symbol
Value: 3.3420 in
